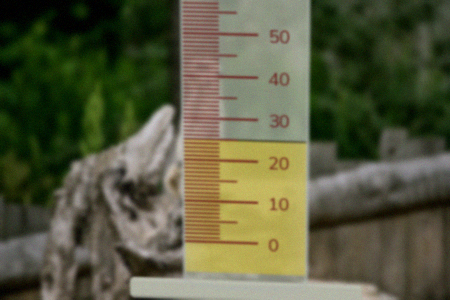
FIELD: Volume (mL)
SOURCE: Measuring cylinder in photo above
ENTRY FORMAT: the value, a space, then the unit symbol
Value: 25 mL
